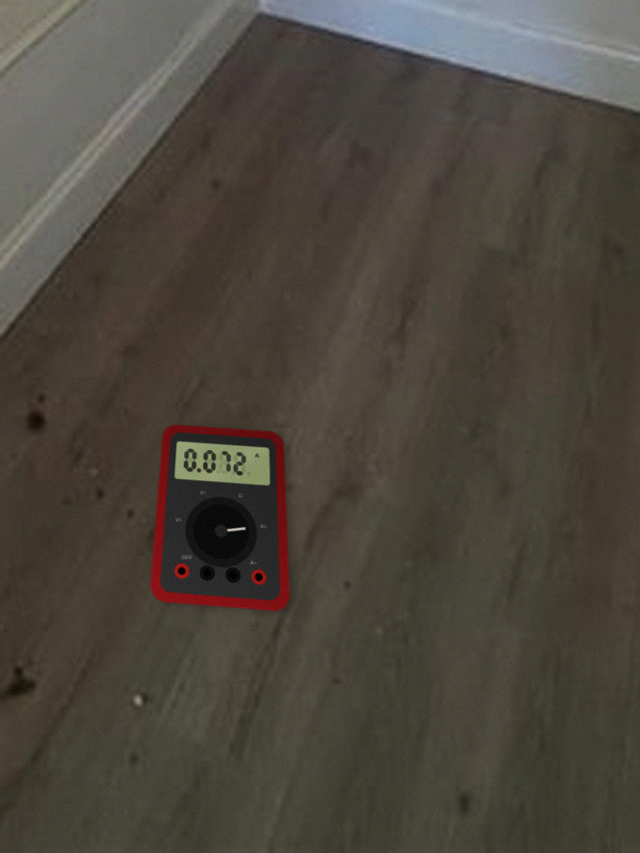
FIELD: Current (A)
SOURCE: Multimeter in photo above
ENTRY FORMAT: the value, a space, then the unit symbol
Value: 0.072 A
